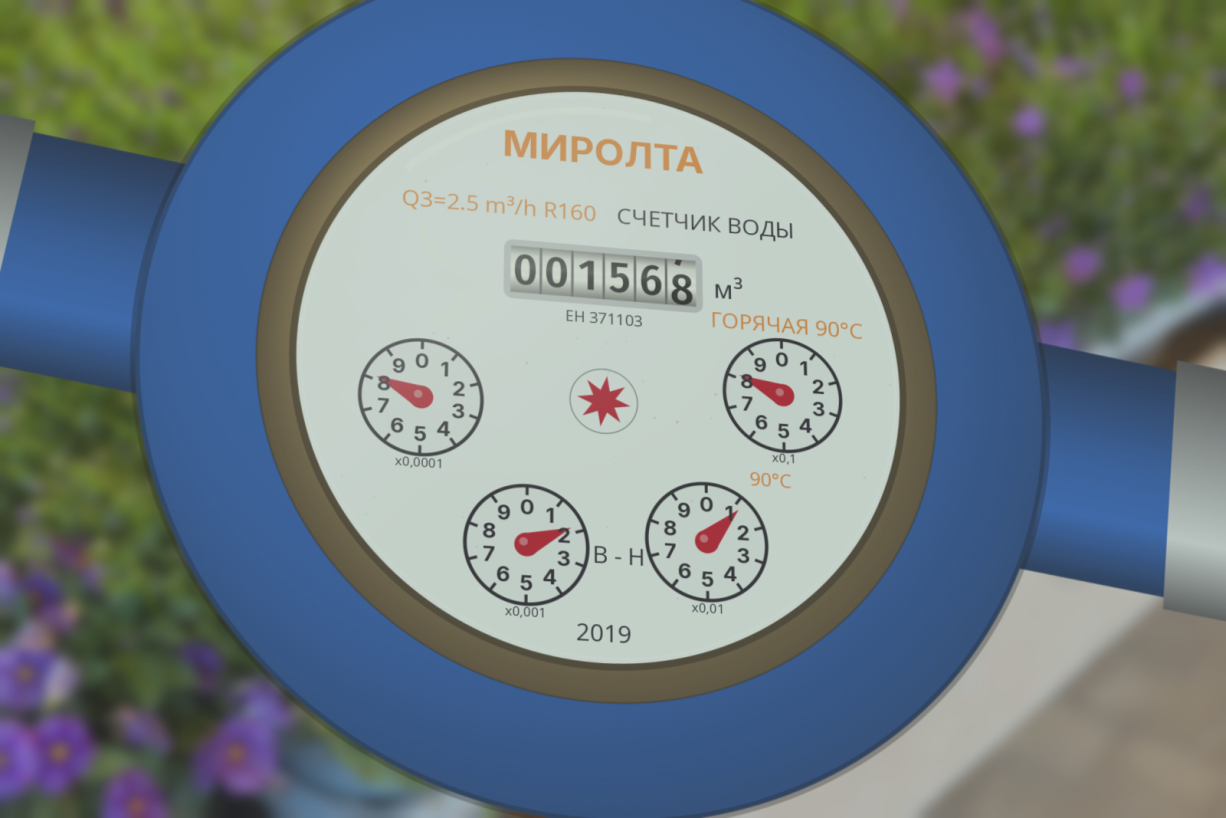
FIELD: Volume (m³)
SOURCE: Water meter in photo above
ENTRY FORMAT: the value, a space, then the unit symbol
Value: 1567.8118 m³
